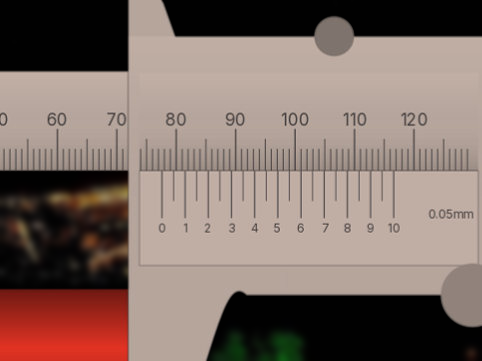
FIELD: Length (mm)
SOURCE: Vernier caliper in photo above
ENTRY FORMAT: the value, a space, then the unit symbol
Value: 77.6 mm
